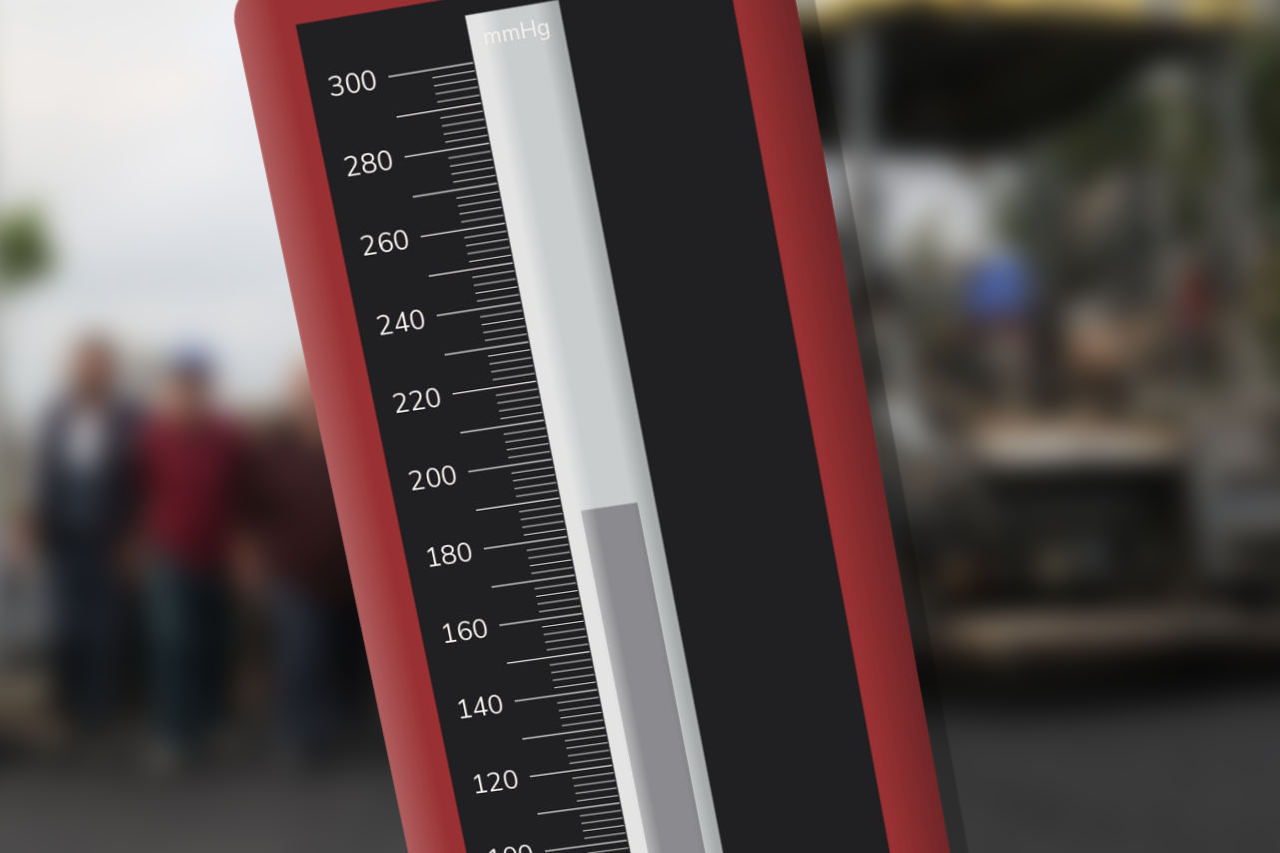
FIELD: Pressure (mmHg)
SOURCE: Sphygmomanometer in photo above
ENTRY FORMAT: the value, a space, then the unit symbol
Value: 186 mmHg
